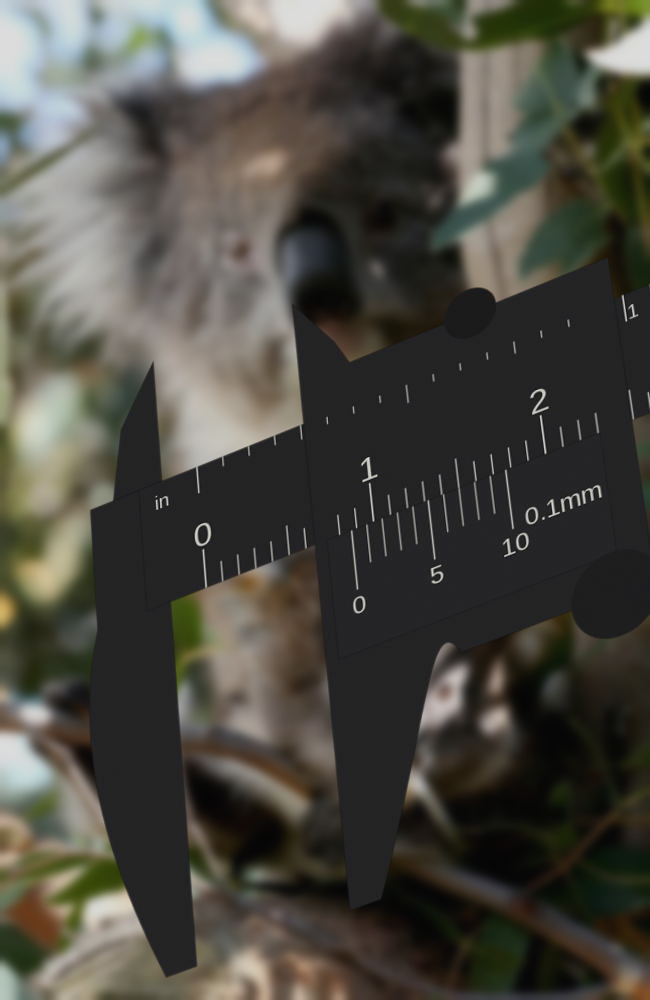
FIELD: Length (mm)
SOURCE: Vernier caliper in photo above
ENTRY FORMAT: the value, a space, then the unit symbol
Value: 8.7 mm
